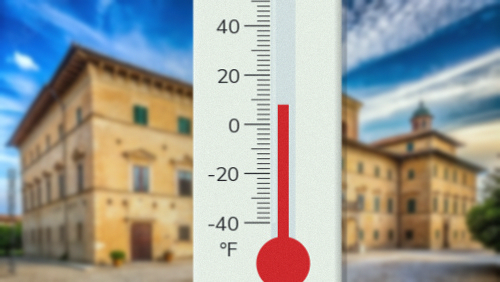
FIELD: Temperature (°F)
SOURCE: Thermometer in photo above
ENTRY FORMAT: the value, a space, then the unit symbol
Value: 8 °F
